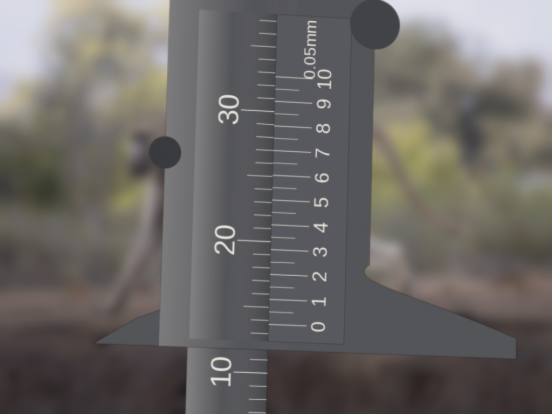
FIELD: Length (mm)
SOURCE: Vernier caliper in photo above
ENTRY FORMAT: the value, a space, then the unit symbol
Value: 13.7 mm
